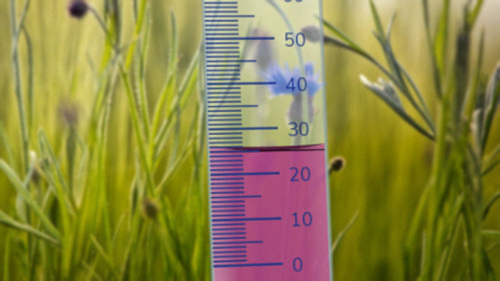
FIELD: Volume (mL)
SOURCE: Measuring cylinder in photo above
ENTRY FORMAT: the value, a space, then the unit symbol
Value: 25 mL
